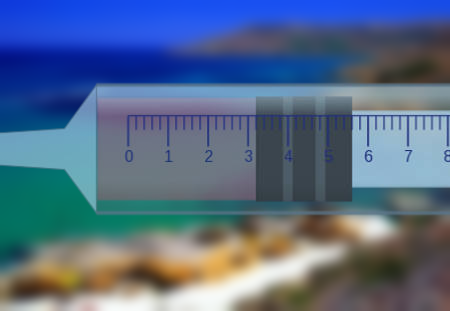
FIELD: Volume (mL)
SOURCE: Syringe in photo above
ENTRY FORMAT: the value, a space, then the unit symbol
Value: 3.2 mL
